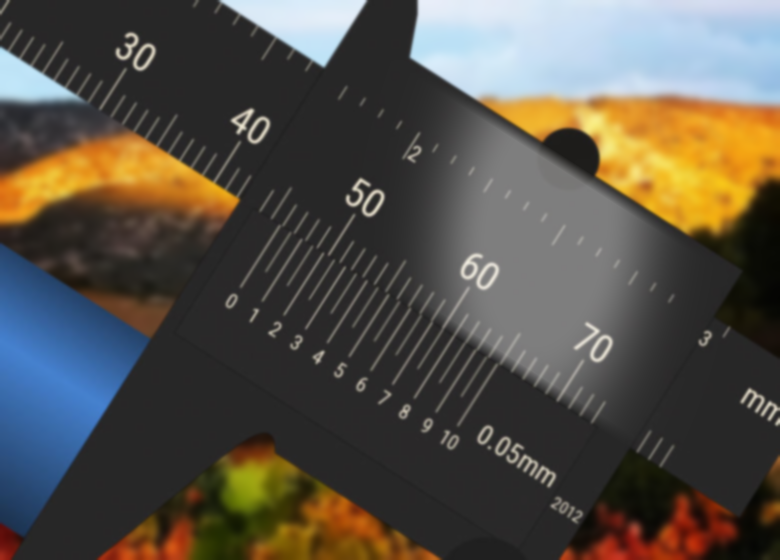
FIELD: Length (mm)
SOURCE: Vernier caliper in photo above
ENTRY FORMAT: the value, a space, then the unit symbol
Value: 45.8 mm
